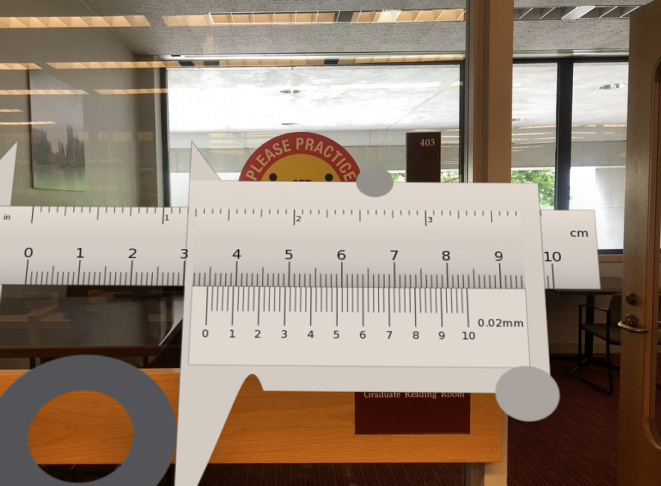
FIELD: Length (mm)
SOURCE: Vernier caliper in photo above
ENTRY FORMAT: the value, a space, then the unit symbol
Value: 34.6 mm
